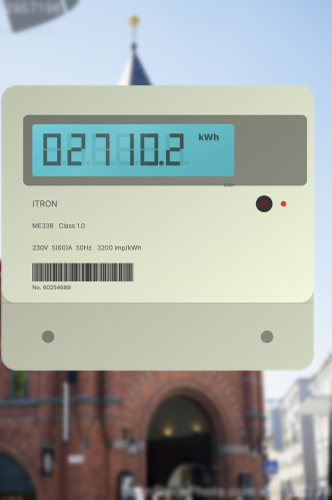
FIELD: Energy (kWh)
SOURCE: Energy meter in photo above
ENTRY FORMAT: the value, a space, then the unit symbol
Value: 2710.2 kWh
